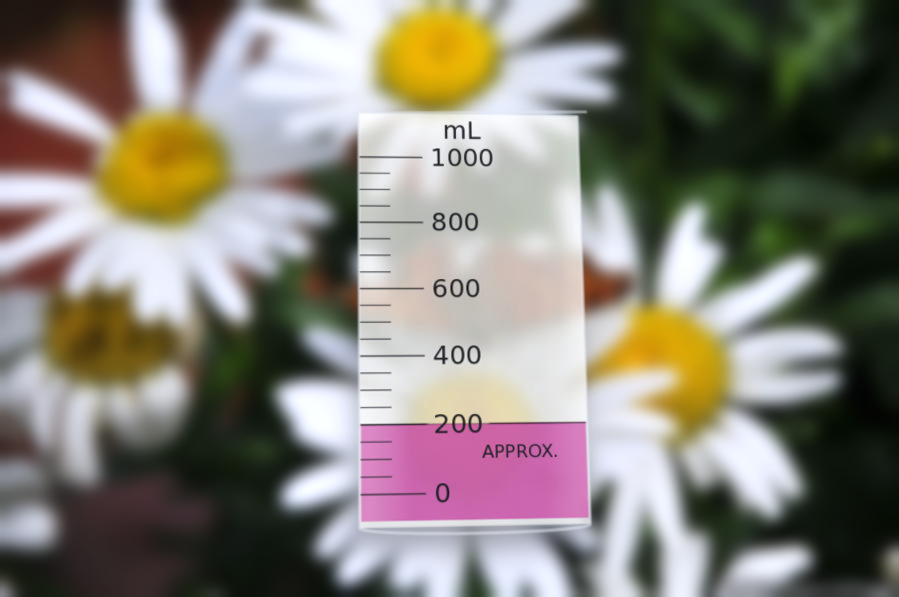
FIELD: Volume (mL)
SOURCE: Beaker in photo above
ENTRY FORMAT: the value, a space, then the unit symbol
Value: 200 mL
